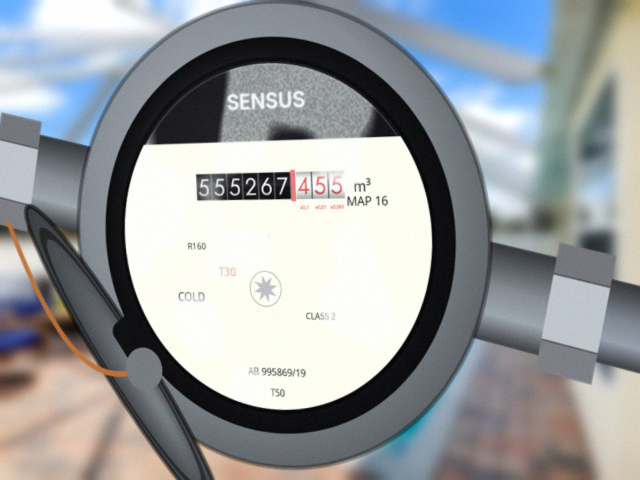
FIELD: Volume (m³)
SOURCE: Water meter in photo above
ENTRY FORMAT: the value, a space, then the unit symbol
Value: 555267.455 m³
